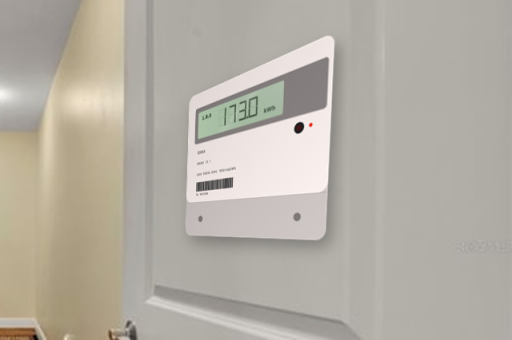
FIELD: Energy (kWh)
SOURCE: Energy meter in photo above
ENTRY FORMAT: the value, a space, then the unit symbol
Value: 173.0 kWh
